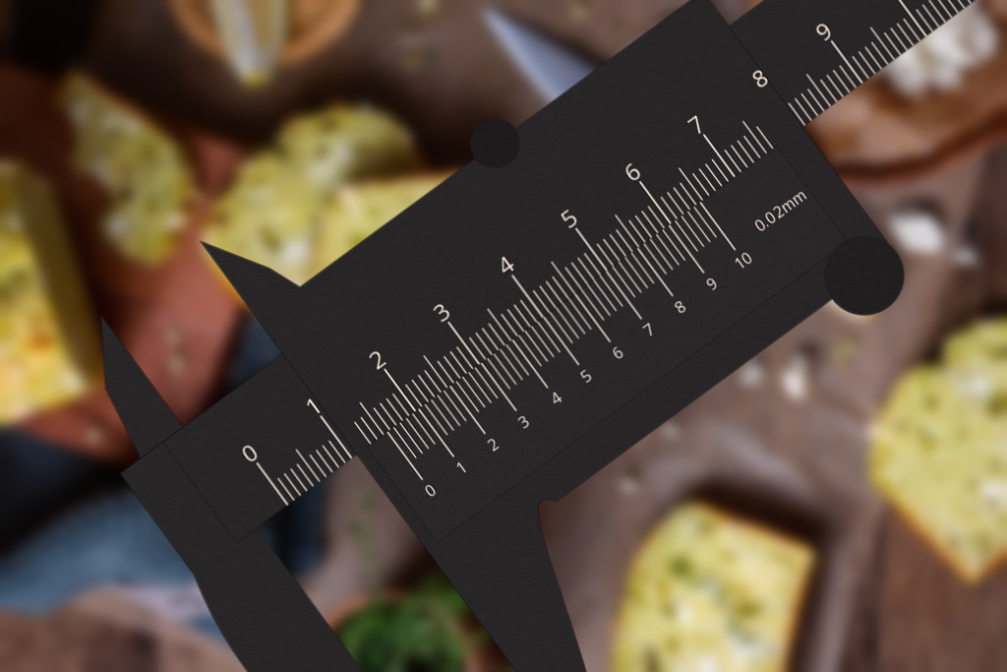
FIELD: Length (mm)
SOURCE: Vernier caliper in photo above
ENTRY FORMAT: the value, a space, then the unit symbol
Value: 15.6 mm
